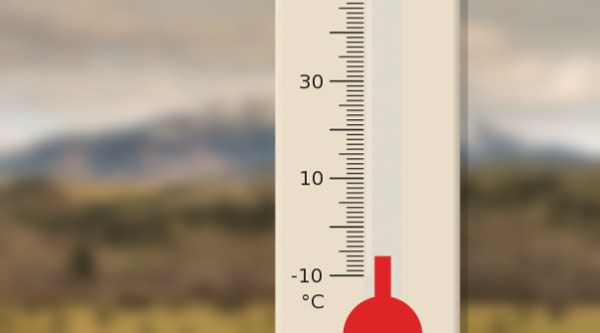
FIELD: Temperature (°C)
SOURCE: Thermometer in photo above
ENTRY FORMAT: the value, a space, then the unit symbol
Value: -6 °C
